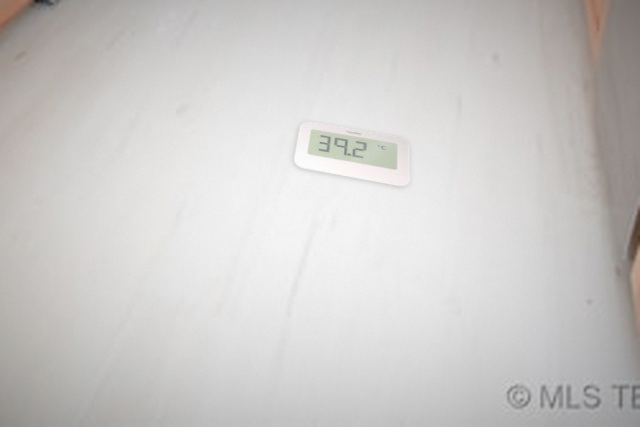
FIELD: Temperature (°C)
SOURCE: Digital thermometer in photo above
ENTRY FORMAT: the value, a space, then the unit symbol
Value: 39.2 °C
